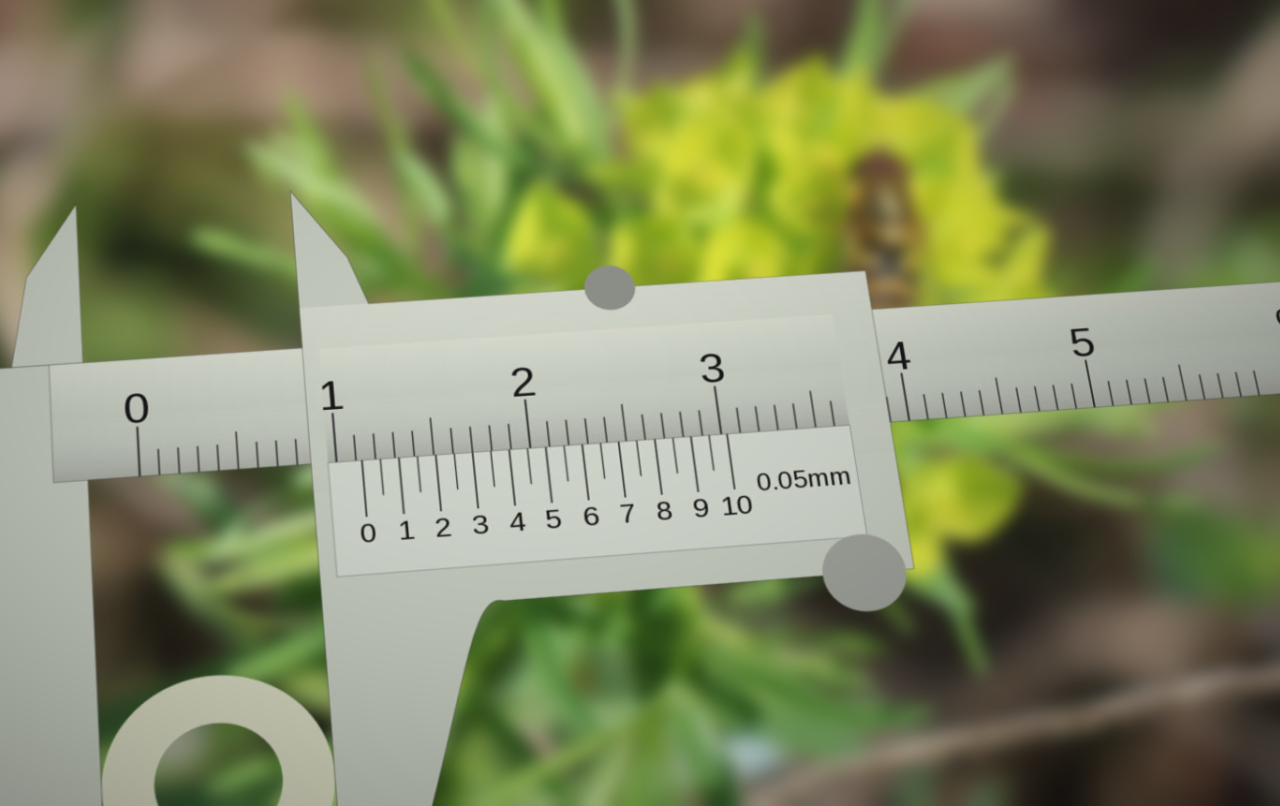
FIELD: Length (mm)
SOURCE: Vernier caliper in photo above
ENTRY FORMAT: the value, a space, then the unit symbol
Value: 11.3 mm
